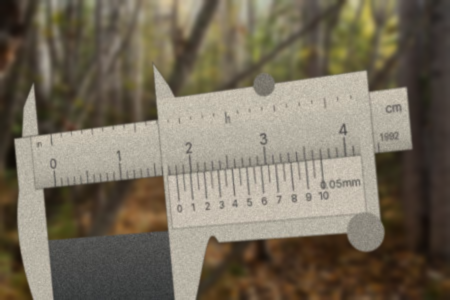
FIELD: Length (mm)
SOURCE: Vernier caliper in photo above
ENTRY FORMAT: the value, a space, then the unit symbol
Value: 18.0 mm
